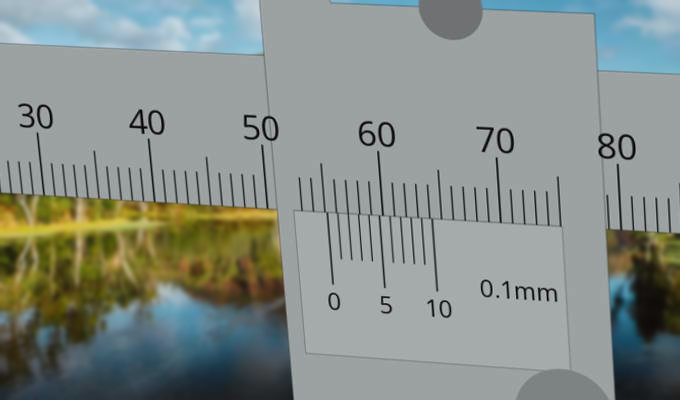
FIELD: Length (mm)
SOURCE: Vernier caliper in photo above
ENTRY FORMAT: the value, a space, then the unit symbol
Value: 55.2 mm
